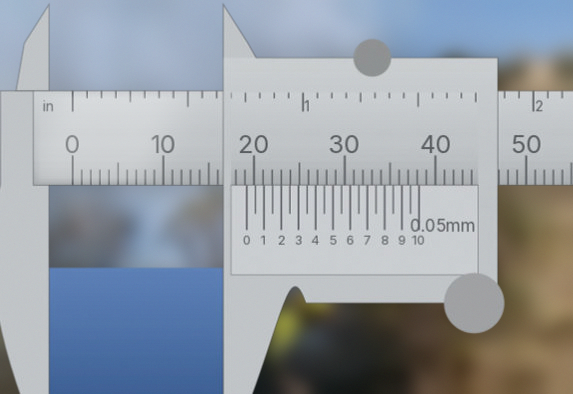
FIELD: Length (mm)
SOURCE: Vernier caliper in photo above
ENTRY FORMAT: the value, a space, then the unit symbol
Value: 19.2 mm
